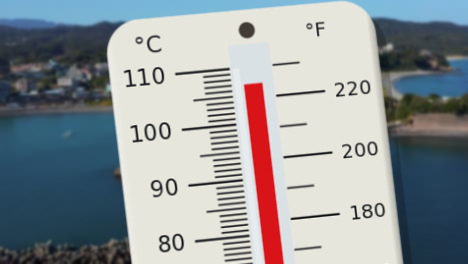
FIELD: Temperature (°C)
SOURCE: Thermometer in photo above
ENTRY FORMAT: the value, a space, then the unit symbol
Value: 107 °C
